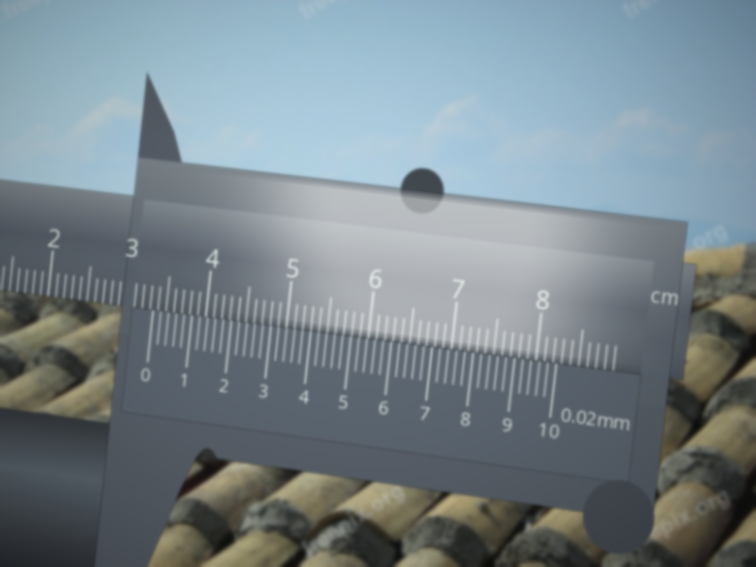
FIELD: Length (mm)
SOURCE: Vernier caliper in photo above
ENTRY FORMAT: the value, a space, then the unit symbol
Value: 33.4 mm
